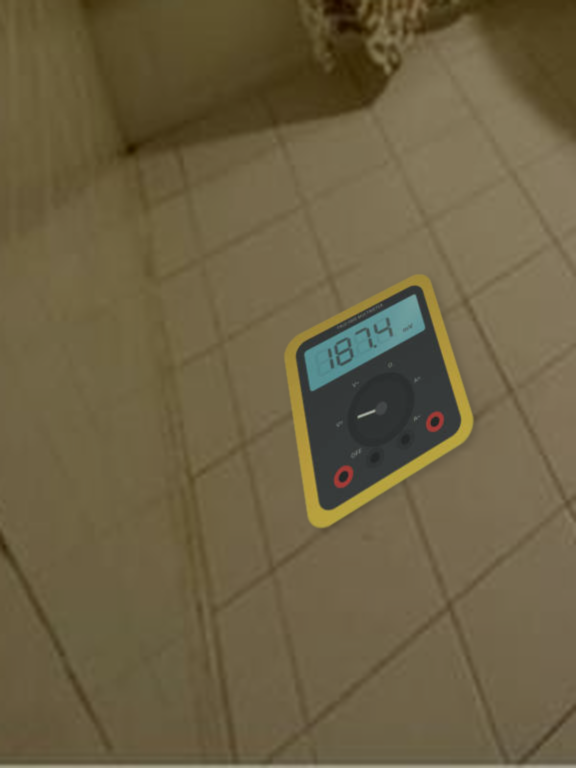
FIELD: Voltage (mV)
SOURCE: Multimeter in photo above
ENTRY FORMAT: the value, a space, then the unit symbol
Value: 187.4 mV
